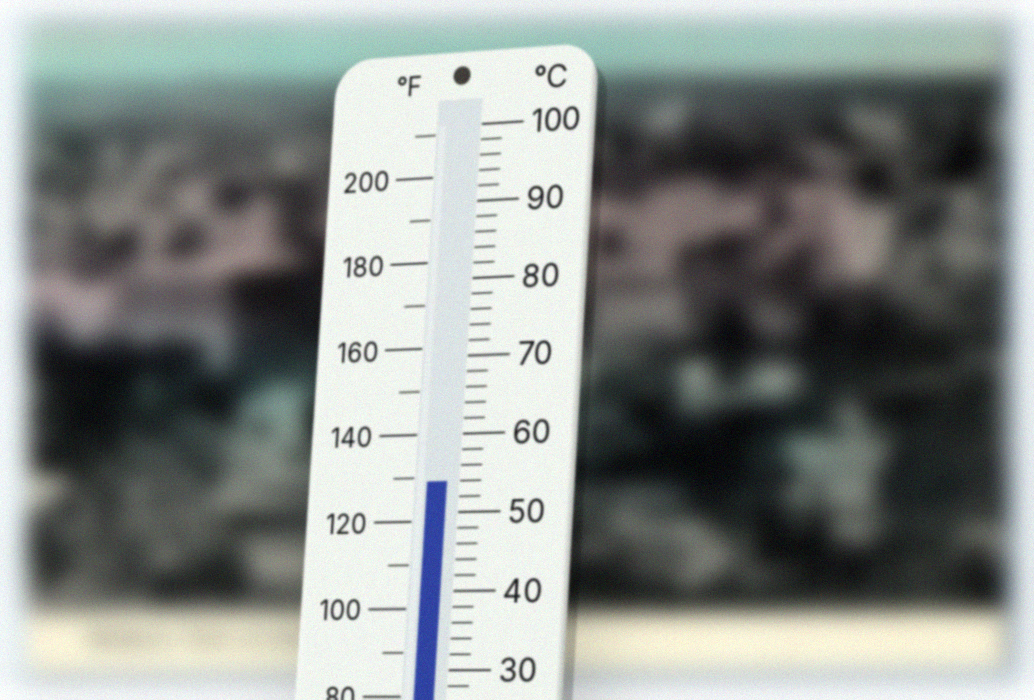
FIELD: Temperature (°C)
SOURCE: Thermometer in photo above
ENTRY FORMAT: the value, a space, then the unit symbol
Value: 54 °C
